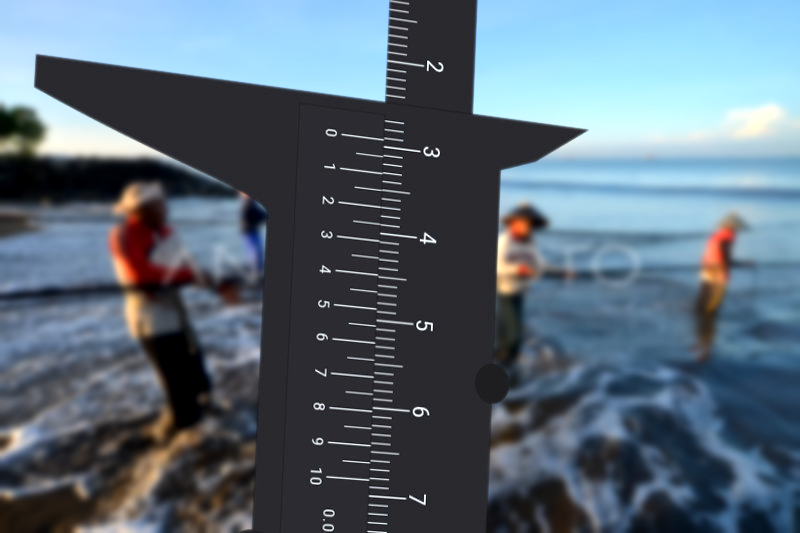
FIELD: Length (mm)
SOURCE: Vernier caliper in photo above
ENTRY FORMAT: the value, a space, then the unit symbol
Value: 29.2 mm
